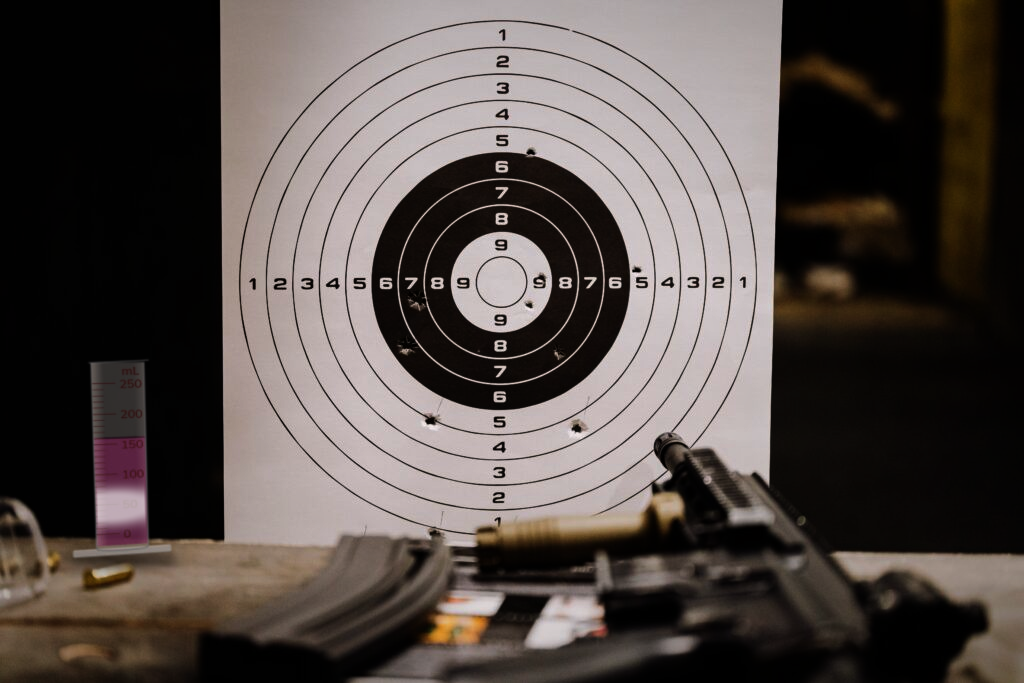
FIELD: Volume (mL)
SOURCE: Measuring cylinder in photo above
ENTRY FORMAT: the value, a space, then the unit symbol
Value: 160 mL
